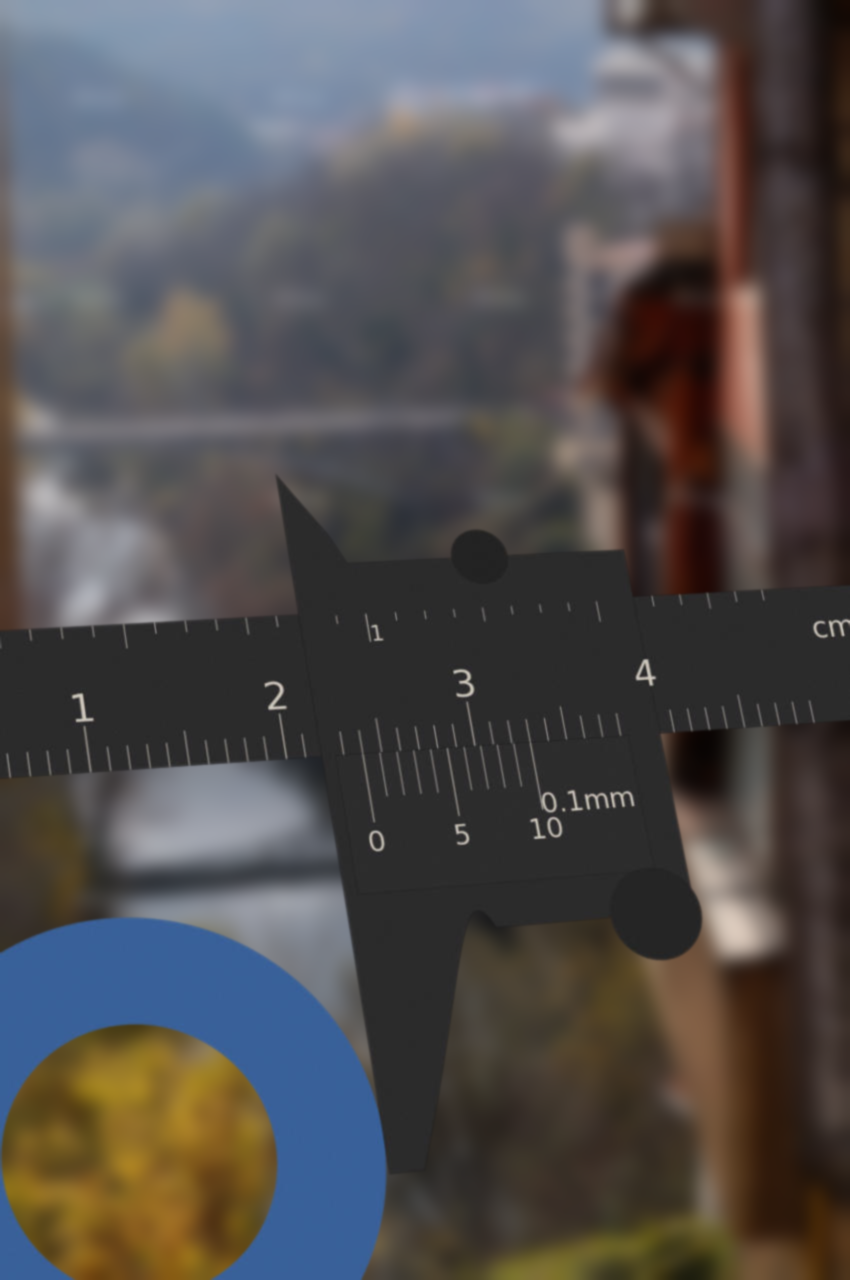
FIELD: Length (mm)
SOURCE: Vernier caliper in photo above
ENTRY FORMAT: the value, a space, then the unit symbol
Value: 24.0 mm
